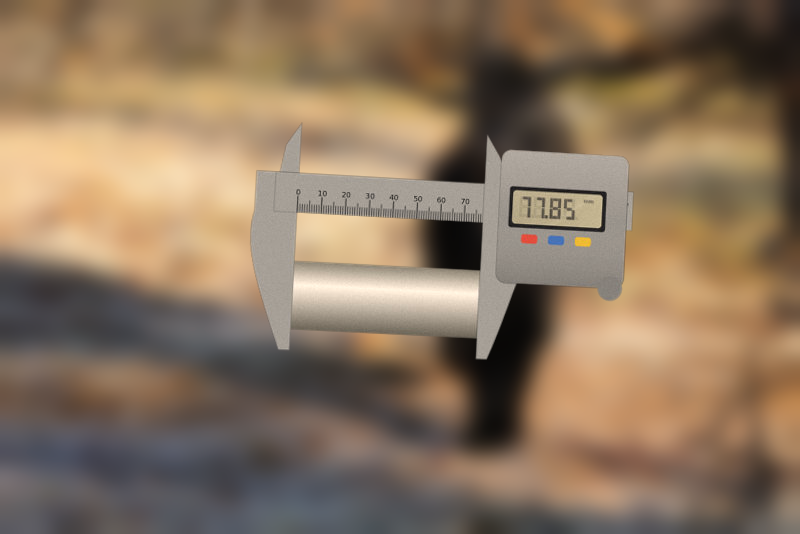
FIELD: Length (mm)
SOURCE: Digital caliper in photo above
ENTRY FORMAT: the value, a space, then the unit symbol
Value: 77.85 mm
